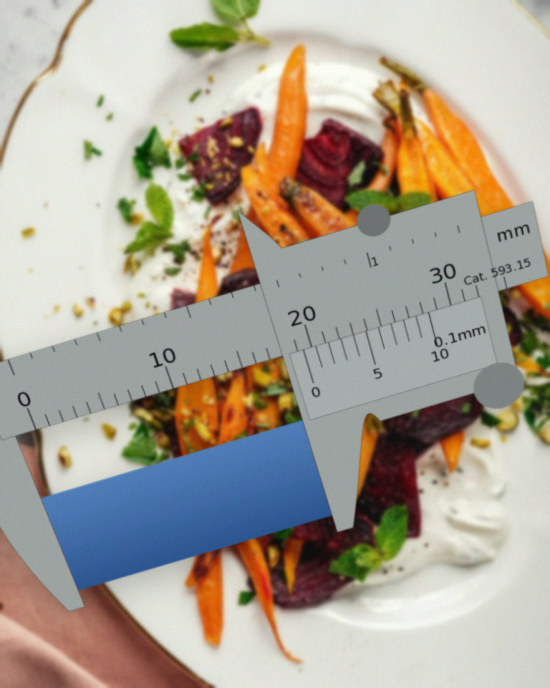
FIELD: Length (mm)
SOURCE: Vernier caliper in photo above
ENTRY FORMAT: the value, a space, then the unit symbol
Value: 19.4 mm
